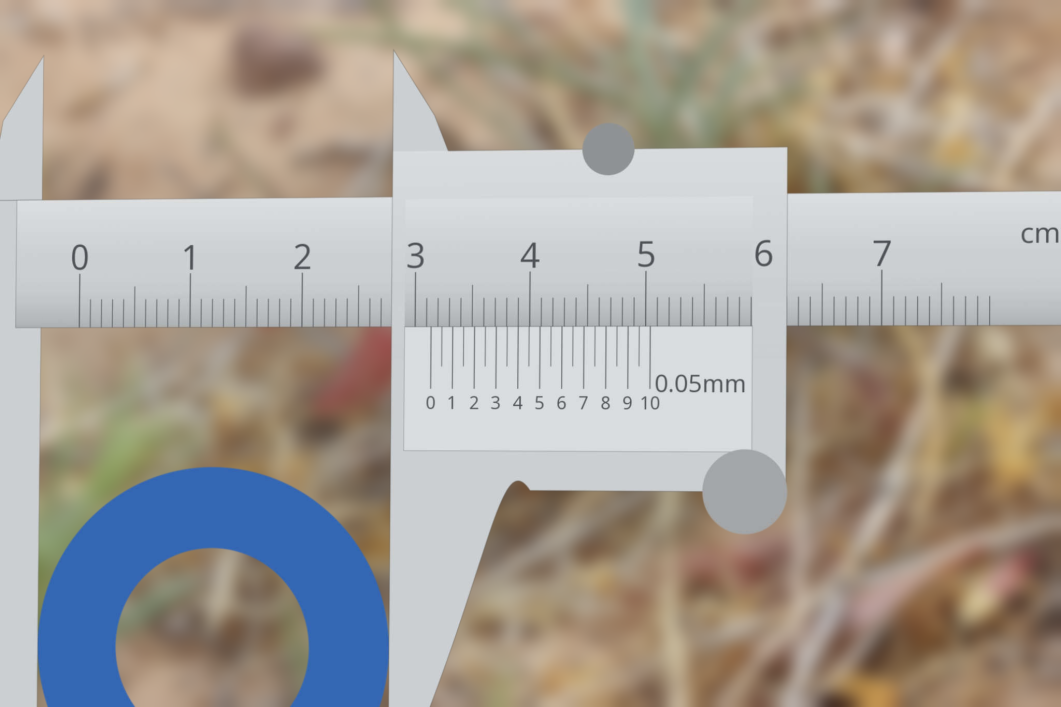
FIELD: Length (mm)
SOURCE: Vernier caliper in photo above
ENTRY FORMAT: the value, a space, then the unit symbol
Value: 31.4 mm
